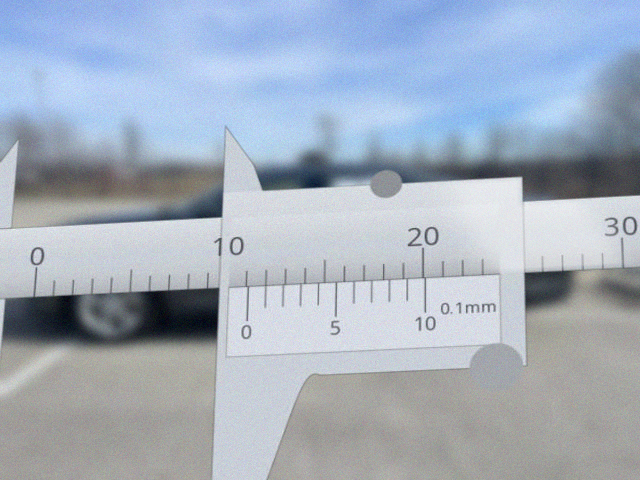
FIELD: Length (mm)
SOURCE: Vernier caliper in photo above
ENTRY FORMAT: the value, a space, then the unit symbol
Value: 11.1 mm
